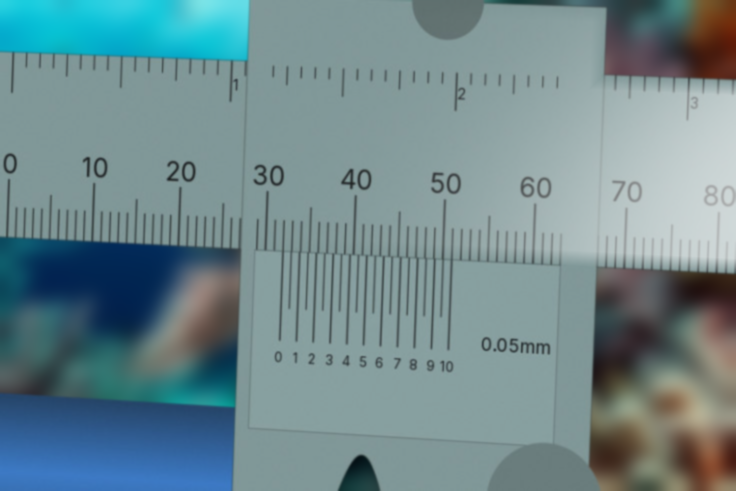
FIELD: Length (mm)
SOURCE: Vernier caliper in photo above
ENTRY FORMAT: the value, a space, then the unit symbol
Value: 32.0 mm
